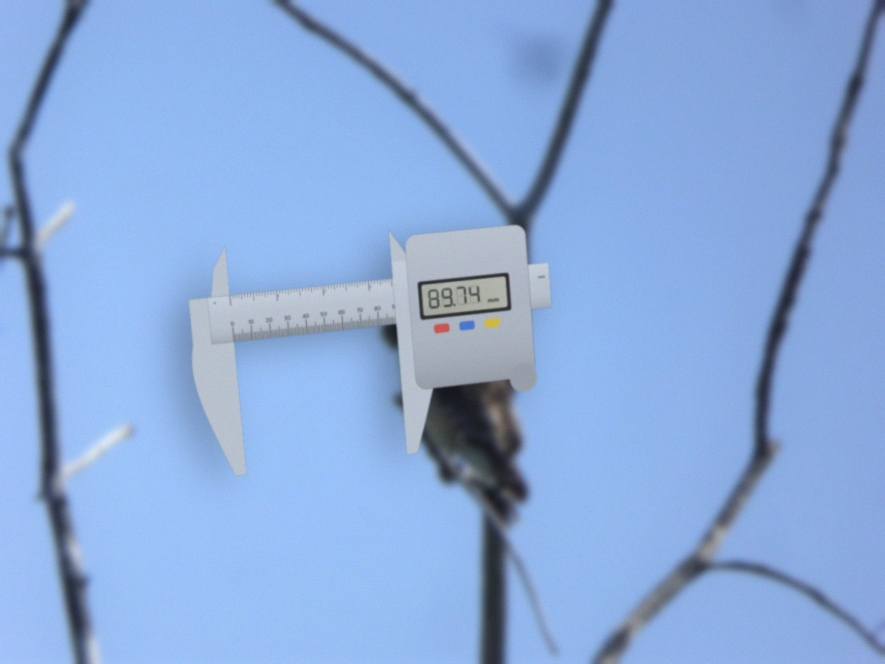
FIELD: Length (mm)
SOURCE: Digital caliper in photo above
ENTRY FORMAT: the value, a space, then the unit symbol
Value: 89.74 mm
